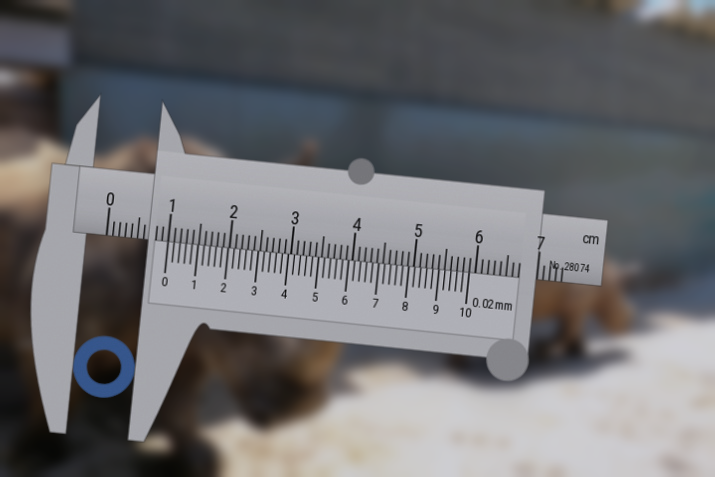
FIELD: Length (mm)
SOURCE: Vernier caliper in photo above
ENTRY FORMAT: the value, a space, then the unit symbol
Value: 10.0 mm
